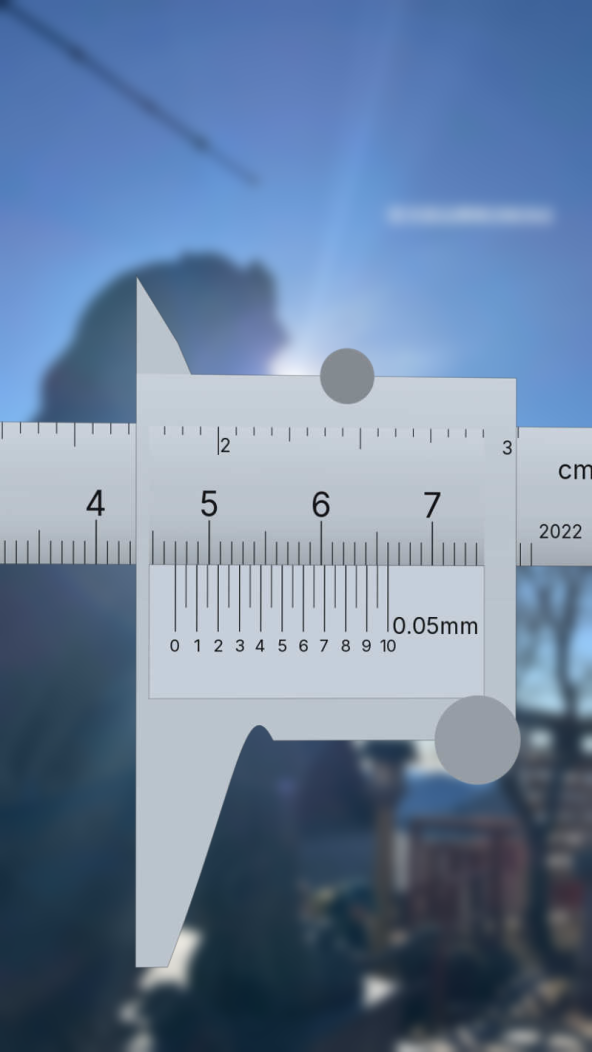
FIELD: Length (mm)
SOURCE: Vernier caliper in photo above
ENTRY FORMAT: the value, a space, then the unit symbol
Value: 47.0 mm
